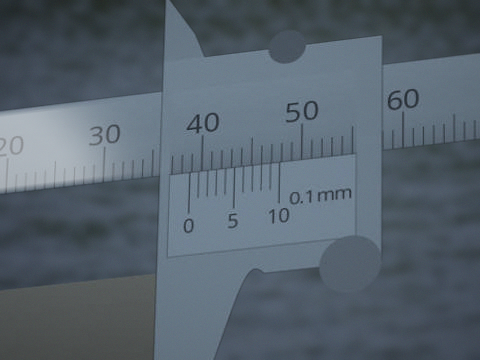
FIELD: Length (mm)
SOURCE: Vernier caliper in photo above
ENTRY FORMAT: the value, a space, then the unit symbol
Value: 38.8 mm
